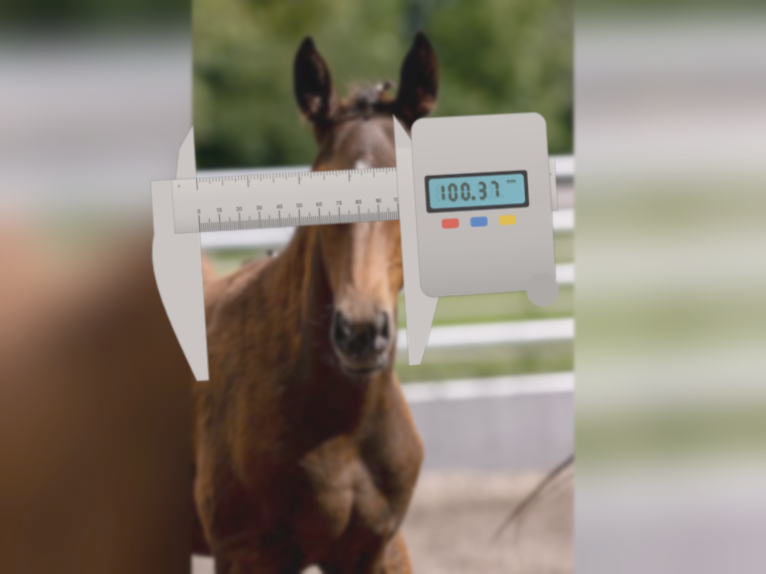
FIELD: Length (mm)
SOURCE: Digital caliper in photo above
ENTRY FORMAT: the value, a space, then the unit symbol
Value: 100.37 mm
